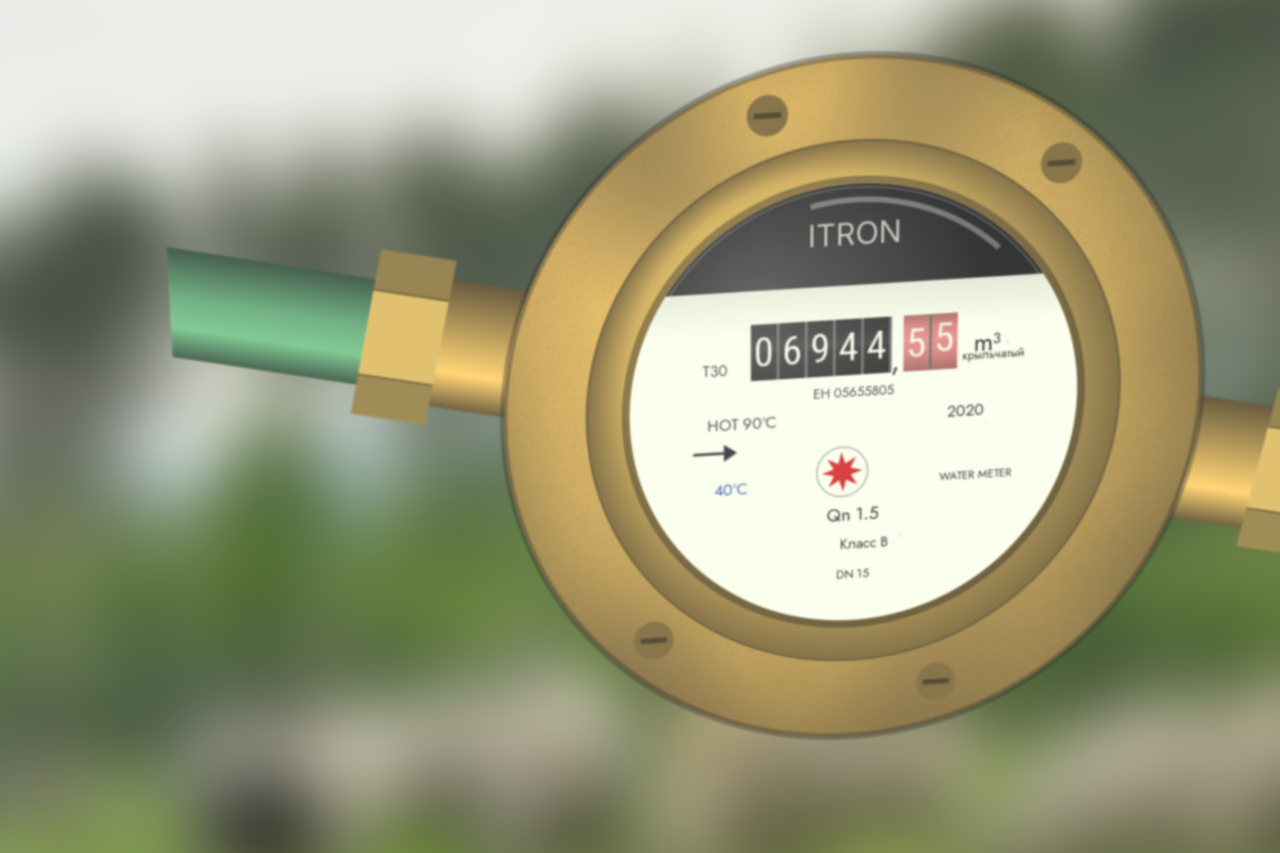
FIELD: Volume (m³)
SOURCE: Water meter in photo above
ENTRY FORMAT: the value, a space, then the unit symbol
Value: 6944.55 m³
